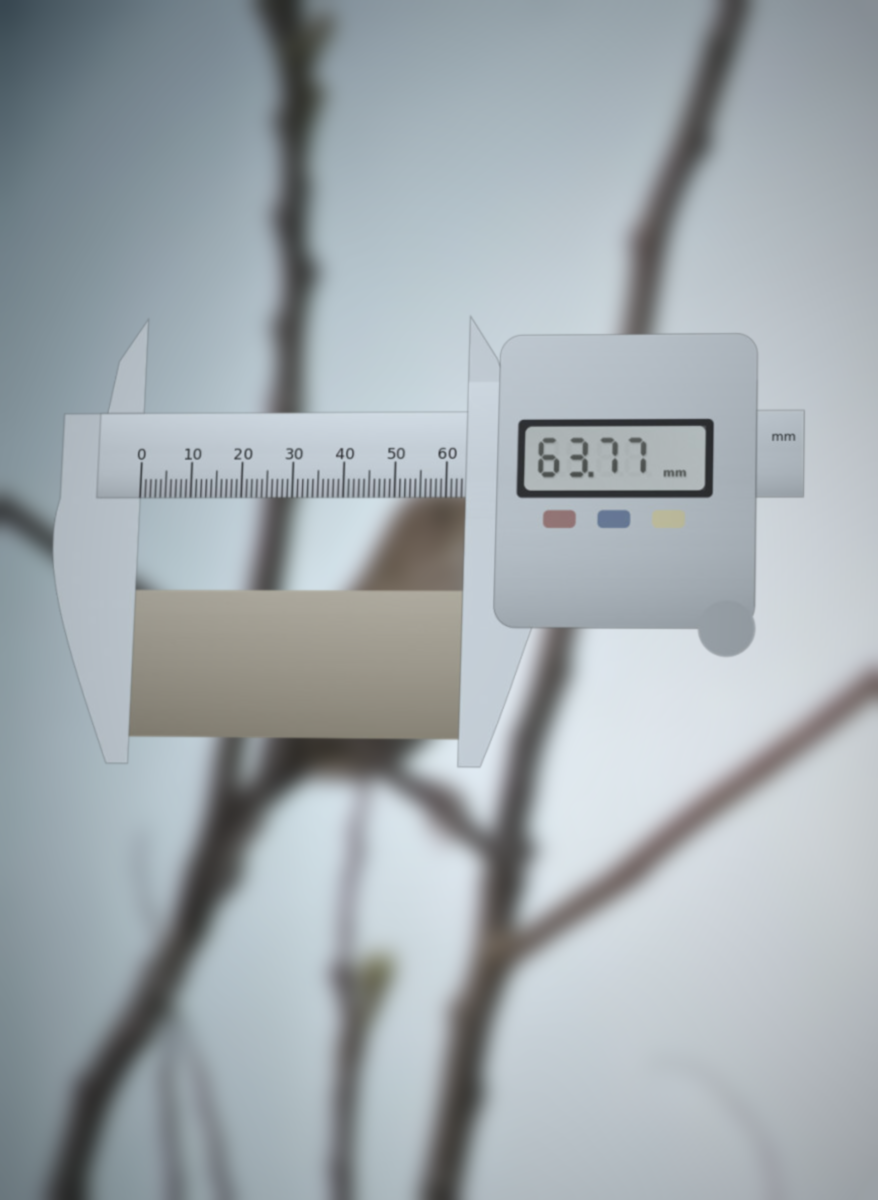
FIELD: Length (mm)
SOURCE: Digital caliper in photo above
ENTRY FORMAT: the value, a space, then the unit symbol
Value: 63.77 mm
